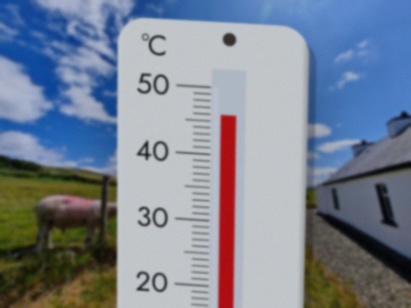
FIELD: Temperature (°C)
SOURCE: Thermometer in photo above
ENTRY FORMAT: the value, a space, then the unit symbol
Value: 46 °C
